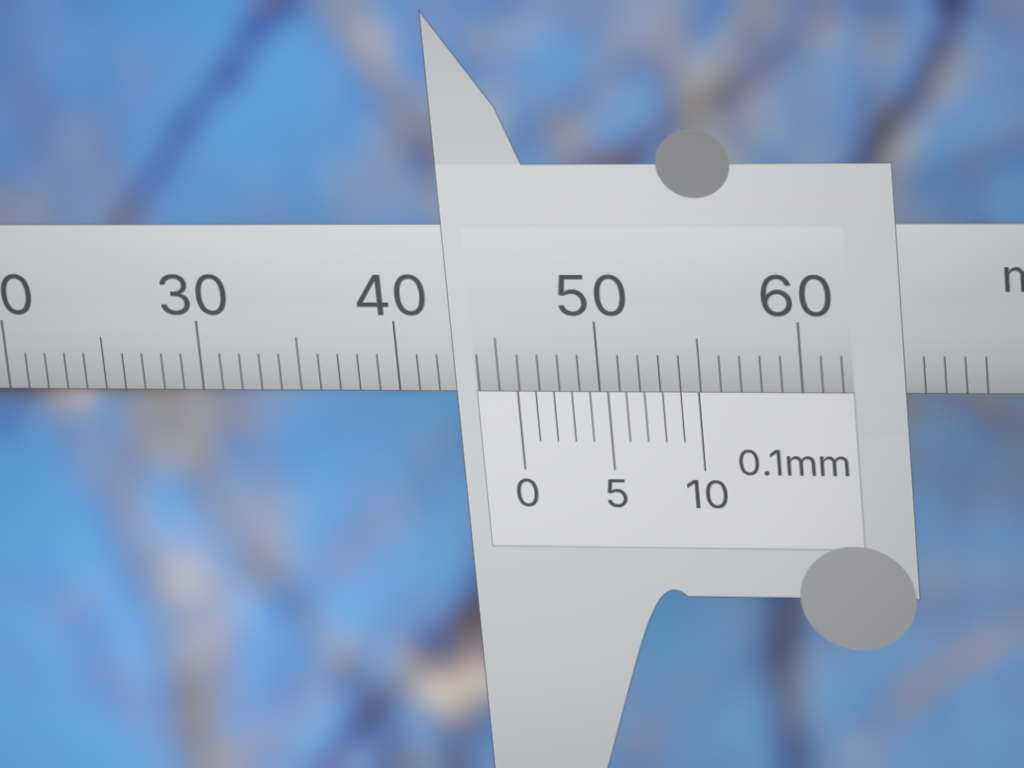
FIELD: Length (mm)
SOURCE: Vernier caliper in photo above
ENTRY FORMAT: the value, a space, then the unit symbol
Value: 45.9 mm
